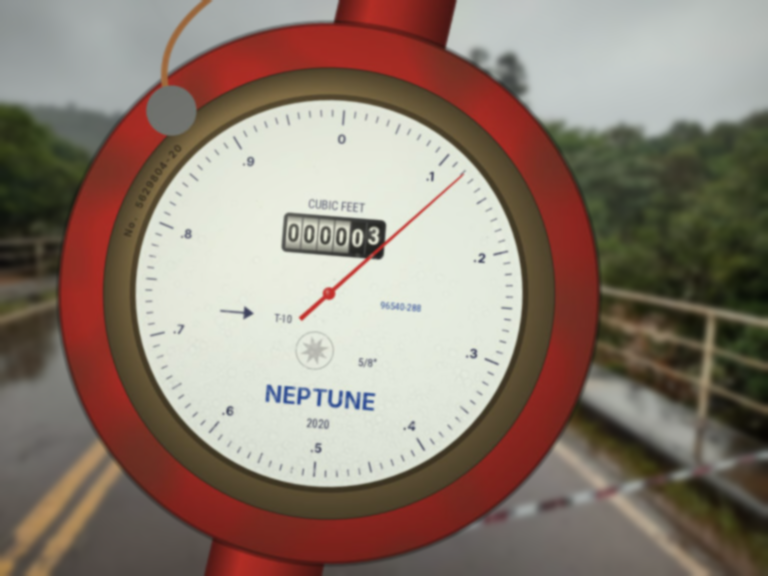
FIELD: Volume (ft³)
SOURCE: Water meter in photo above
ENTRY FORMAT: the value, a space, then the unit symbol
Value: 3.12 ft³
